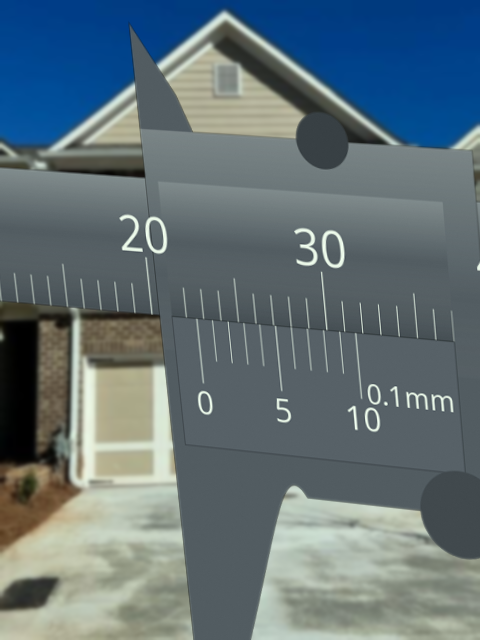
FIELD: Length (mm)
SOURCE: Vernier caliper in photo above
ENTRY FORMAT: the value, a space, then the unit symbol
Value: 22.6 mm
